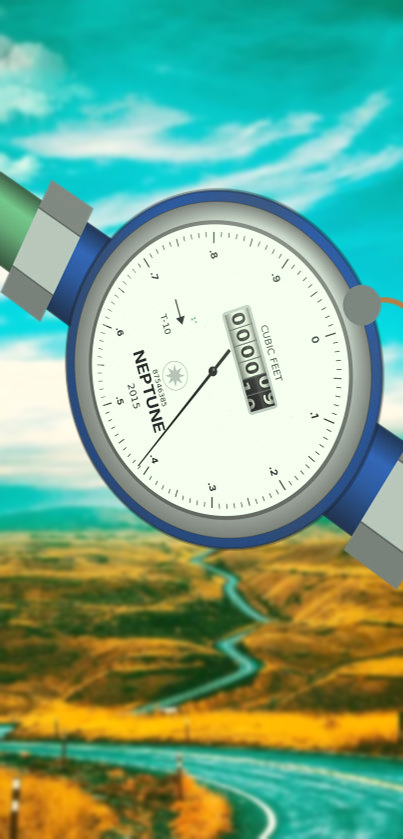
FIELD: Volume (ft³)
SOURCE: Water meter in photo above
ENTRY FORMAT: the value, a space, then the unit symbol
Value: 9.41 ft³
